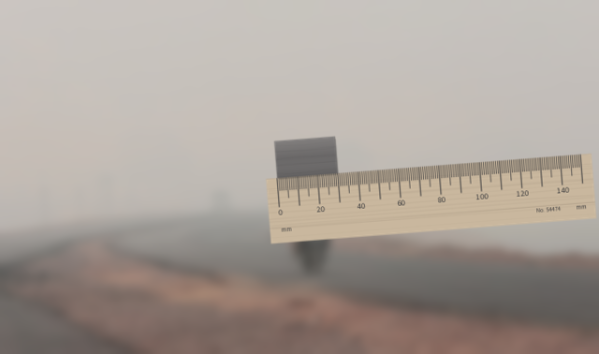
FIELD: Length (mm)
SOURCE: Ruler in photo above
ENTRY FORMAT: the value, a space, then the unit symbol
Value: 30 mm
